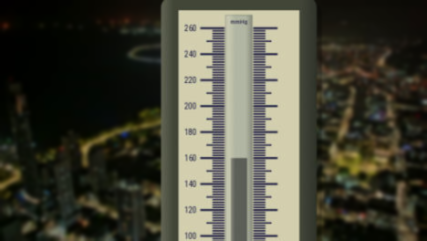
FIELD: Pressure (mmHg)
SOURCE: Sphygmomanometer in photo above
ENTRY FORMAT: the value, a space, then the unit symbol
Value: 160 mmHg
